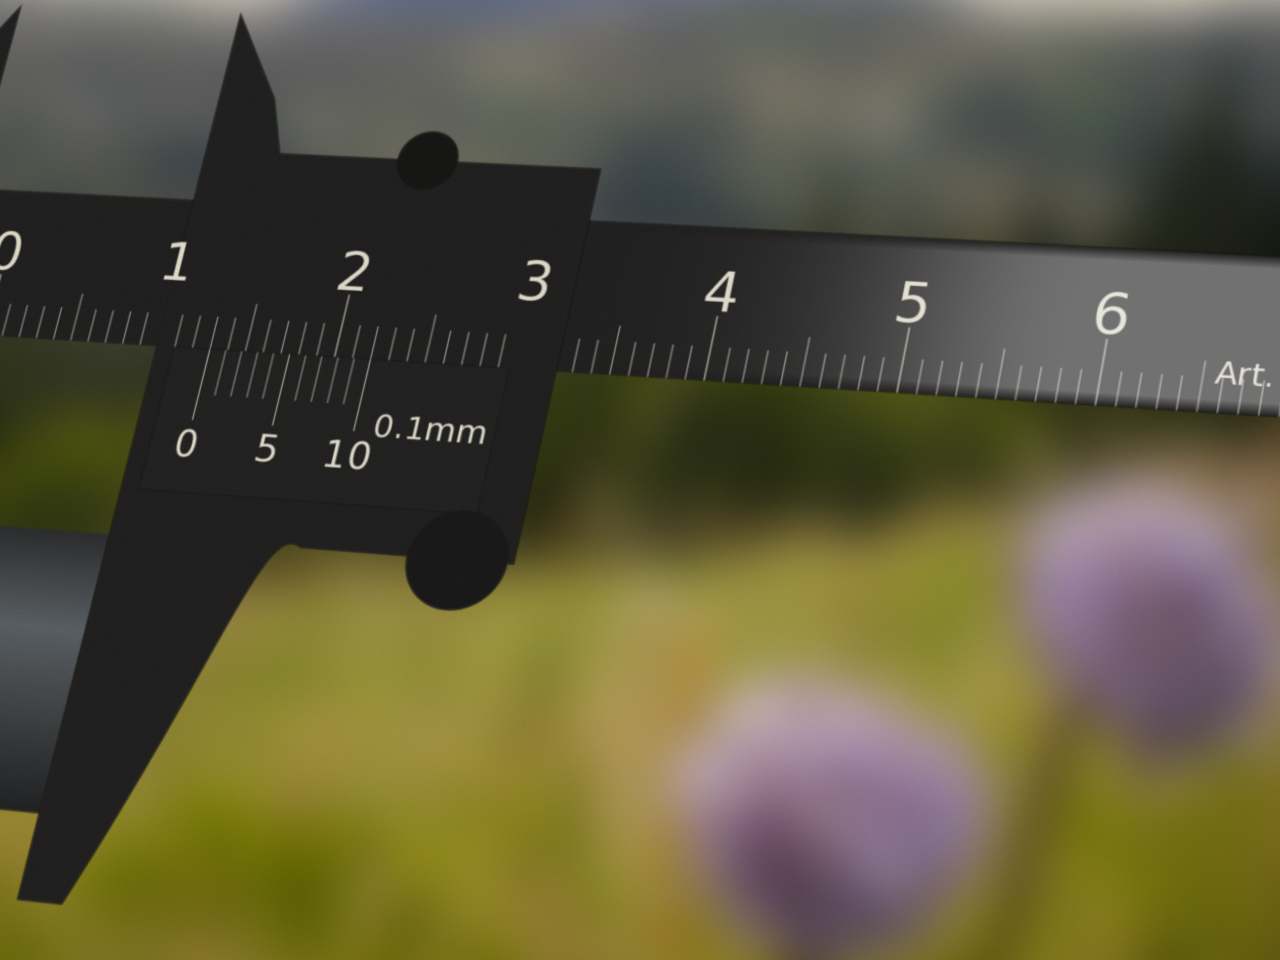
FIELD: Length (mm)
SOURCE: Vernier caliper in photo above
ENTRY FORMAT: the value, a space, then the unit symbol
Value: 13.0 mm
